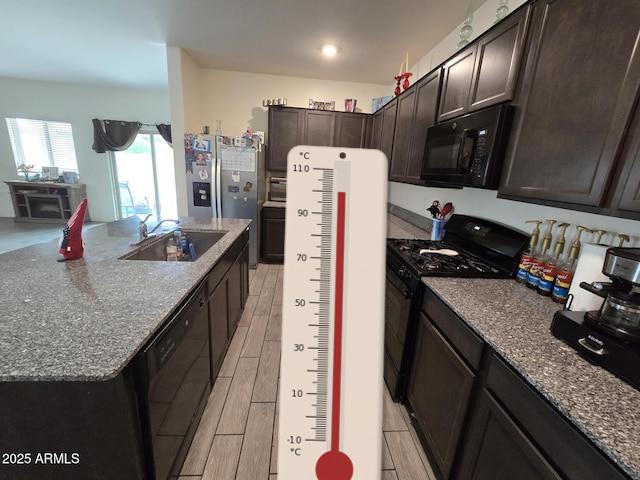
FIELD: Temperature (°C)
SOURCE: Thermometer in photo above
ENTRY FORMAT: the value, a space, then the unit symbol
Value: 100 °C
